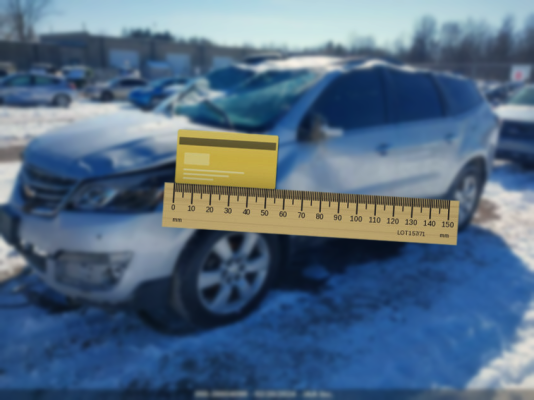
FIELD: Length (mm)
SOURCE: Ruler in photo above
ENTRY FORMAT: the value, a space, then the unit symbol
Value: 55 mm
